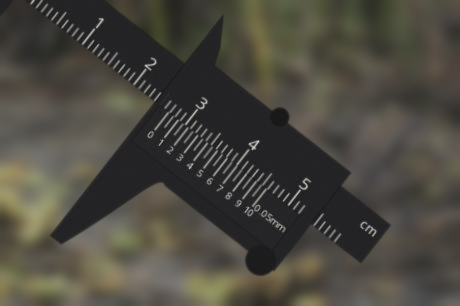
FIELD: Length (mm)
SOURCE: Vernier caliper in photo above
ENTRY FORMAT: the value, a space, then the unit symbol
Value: 26.8 mm
